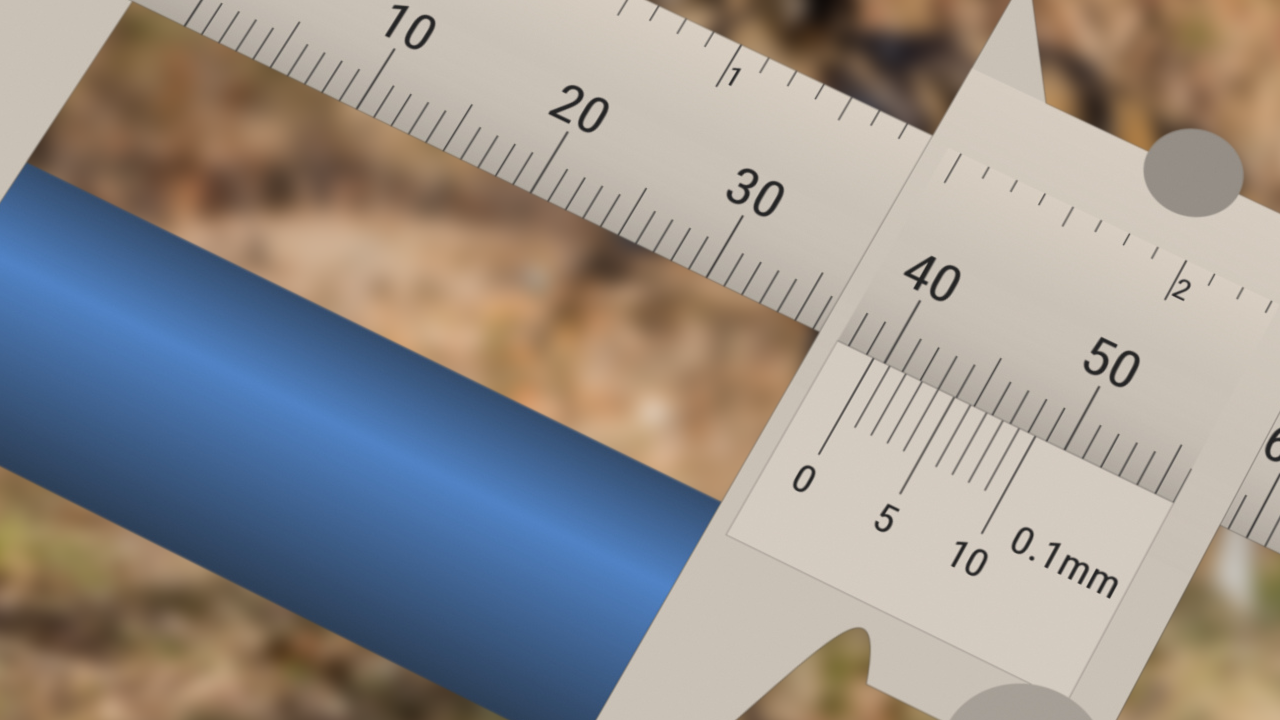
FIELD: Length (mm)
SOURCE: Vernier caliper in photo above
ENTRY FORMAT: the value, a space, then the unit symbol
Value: 39.4 mm
